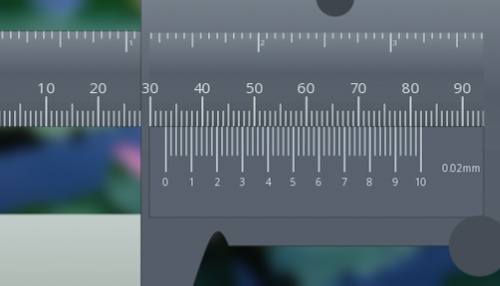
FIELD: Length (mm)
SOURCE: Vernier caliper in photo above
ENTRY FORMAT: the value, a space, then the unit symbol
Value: 33.0 mm
